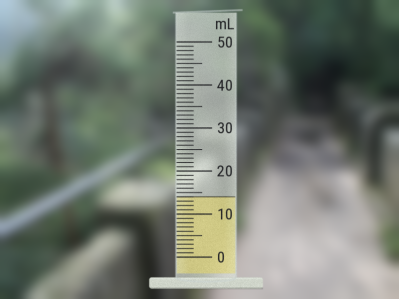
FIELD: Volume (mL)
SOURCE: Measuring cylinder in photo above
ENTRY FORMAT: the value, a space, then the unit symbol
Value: 14 mL
